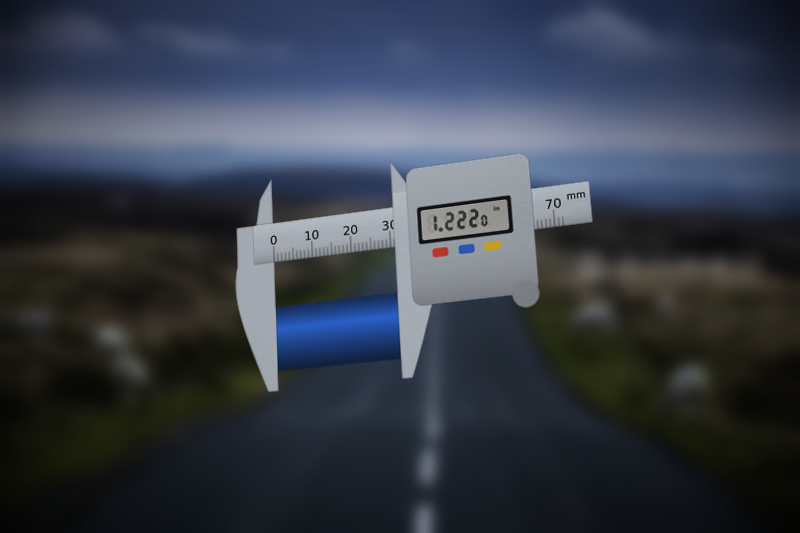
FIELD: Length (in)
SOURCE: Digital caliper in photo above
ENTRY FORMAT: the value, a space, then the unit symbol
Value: 1.2220 in
